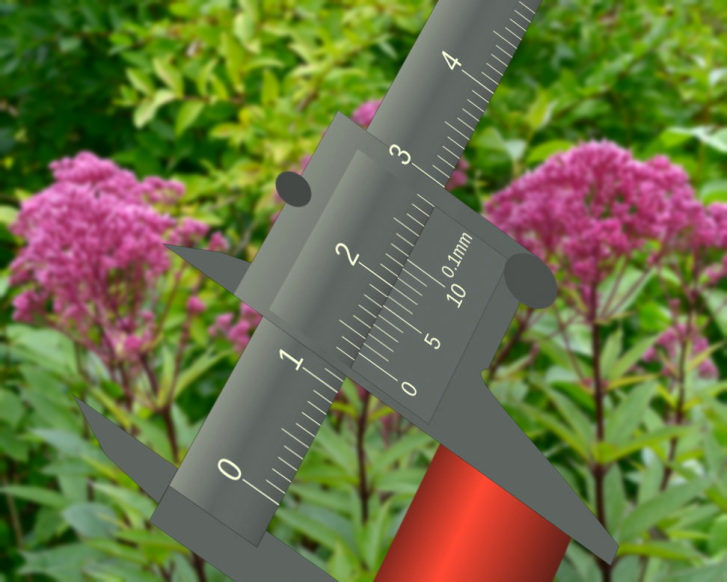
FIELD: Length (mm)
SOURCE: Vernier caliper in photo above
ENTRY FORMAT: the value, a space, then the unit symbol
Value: 13.7 mm
